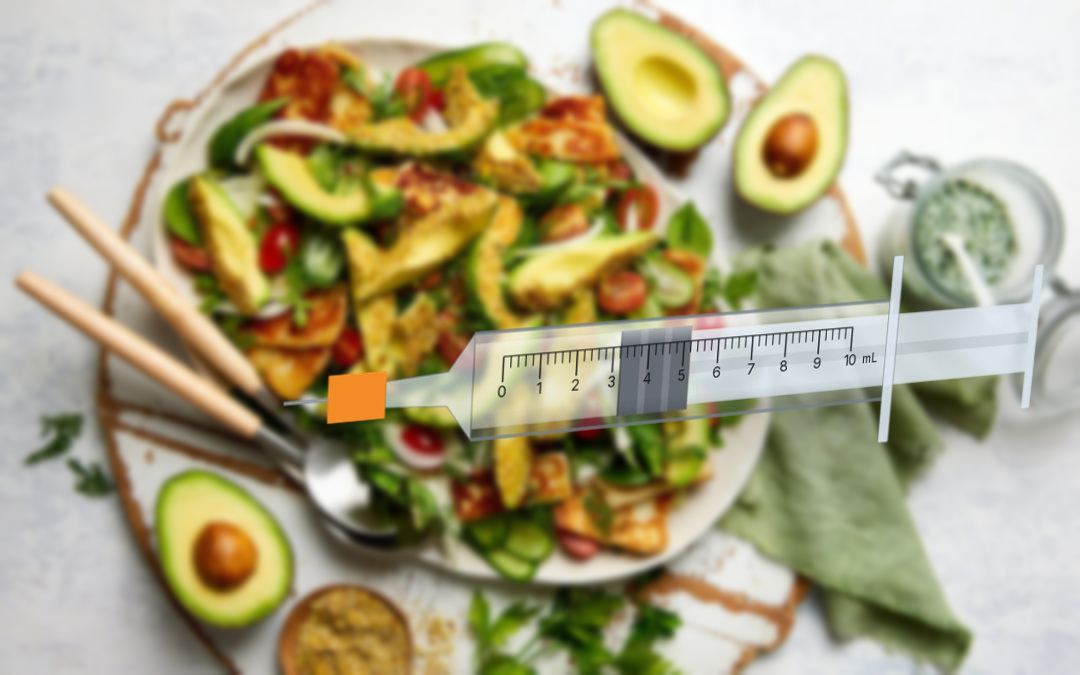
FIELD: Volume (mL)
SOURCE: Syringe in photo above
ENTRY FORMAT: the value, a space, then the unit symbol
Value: 3.2 mL
